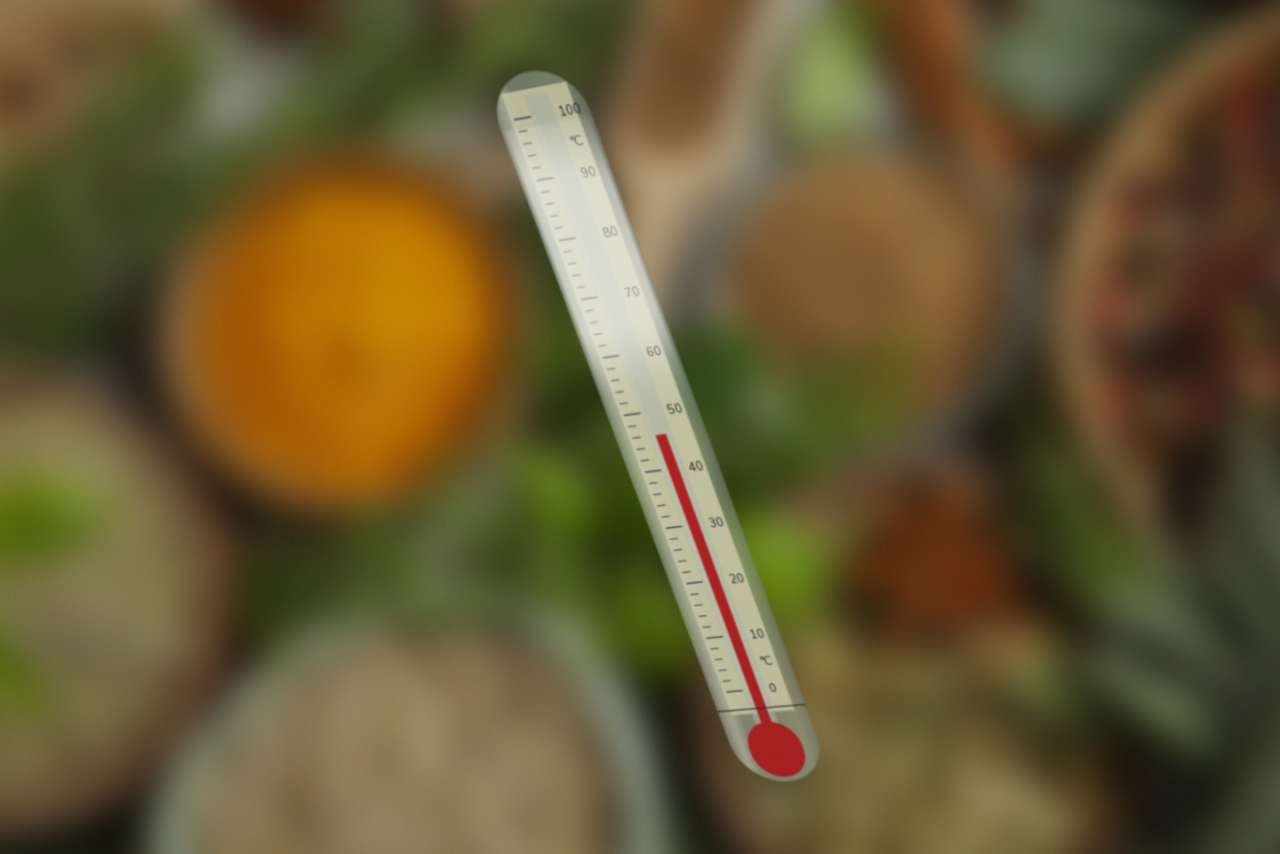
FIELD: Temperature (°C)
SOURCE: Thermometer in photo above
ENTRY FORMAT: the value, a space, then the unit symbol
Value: 46 °C
